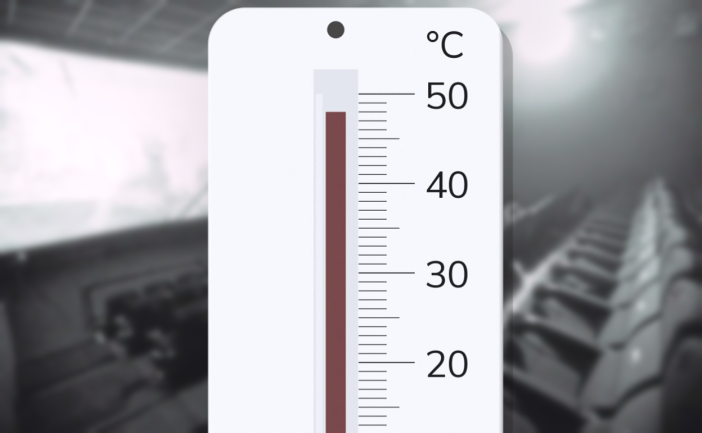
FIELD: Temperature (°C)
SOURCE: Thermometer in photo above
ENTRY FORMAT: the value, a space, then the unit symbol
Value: 48 °C
